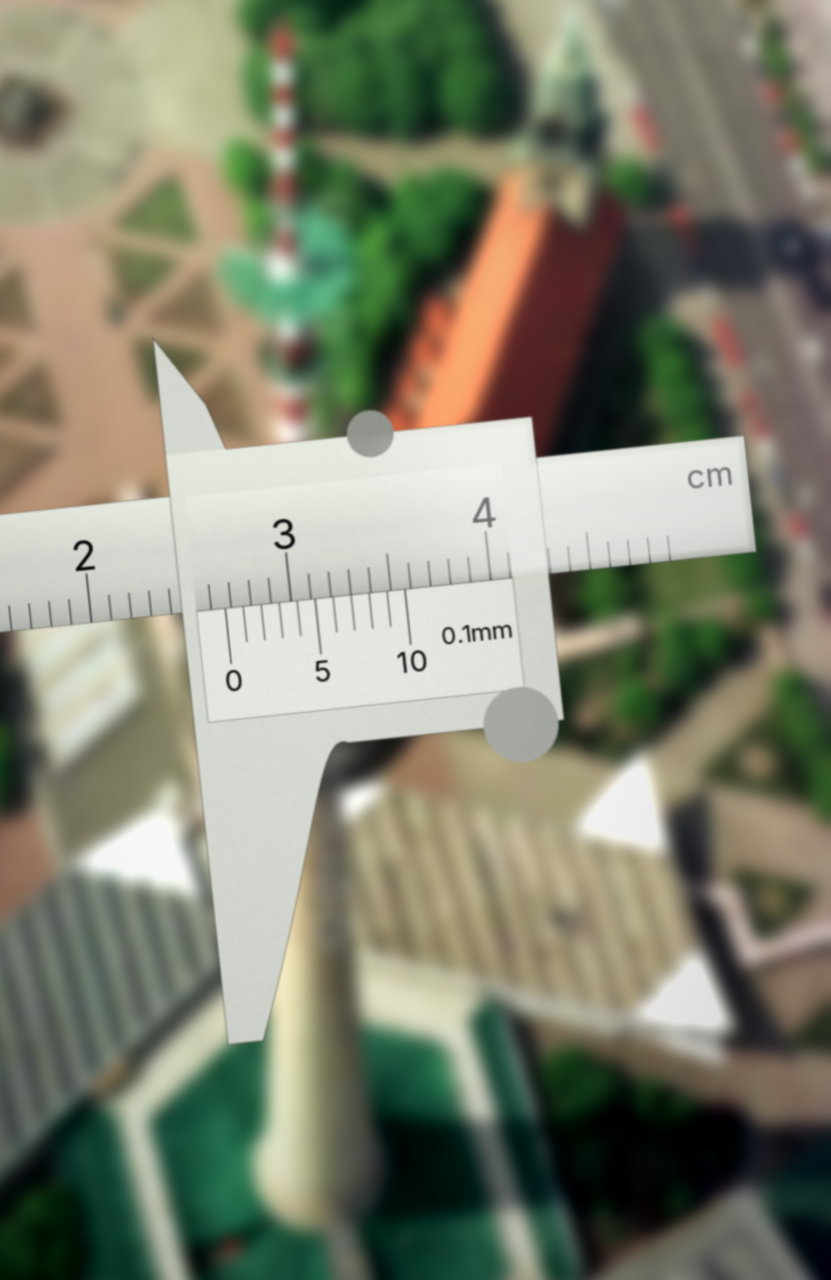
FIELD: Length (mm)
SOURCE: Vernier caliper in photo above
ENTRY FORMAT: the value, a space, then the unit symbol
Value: 26.7 mm
